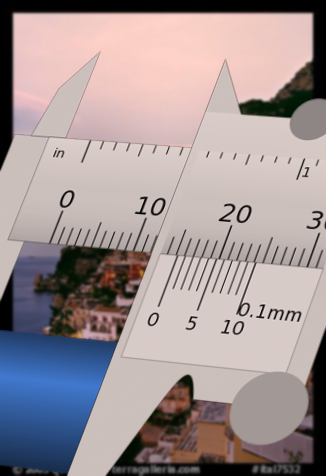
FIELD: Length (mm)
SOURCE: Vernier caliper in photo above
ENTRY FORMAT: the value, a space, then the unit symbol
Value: 15.2 mm
